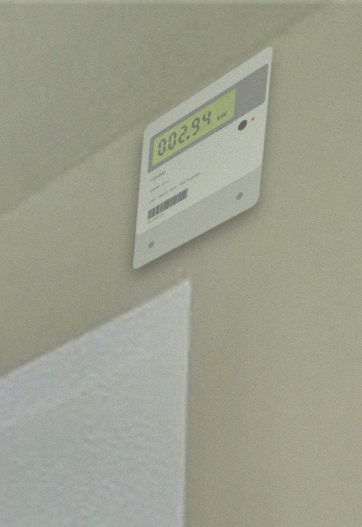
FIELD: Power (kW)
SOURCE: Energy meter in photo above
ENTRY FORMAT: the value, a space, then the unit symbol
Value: 2.94 kW
